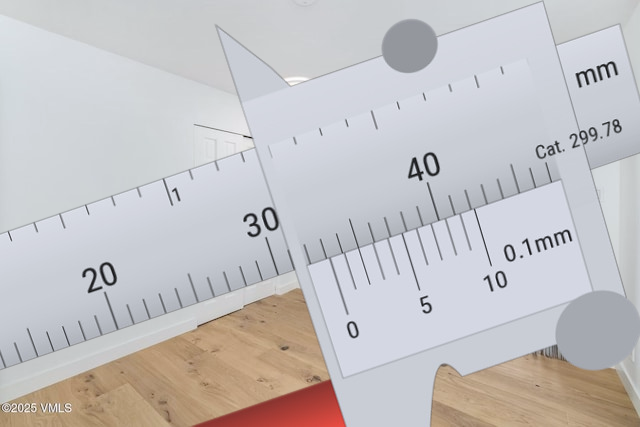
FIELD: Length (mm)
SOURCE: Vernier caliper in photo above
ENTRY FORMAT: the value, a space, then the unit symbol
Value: 33.2 mm
